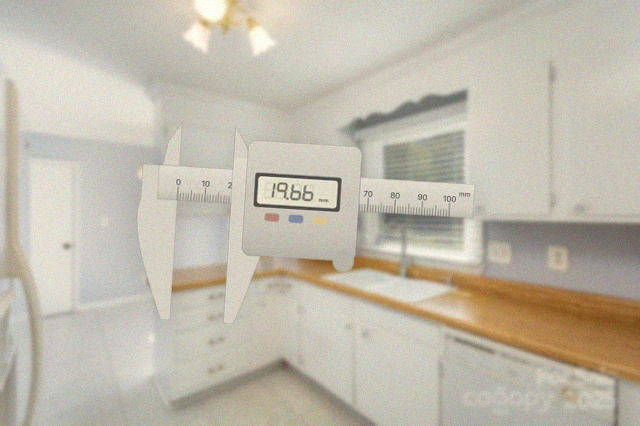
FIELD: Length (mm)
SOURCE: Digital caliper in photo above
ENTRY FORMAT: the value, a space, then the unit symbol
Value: 19.66 mm
